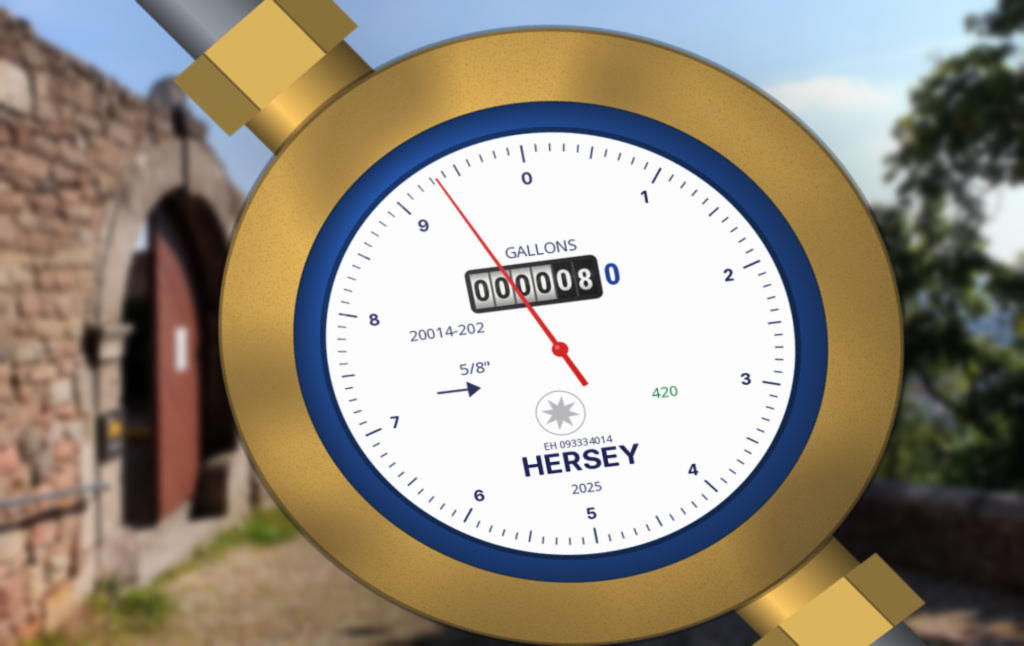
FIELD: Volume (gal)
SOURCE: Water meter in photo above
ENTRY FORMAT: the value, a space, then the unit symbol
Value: 79.3 gal
